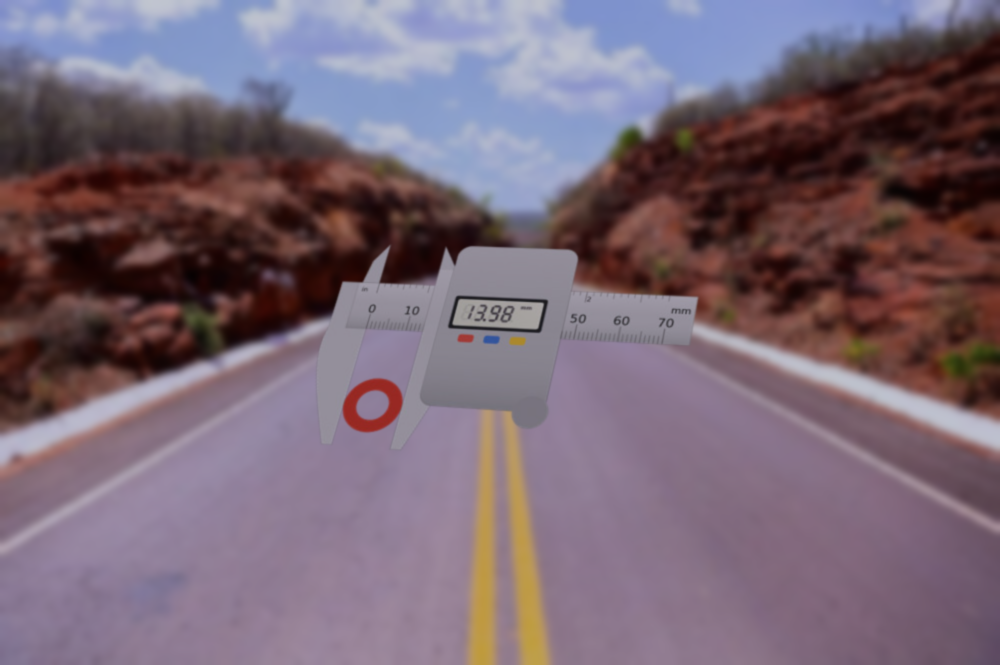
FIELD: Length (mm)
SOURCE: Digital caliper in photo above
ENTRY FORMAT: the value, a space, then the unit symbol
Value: 13.98 mm
